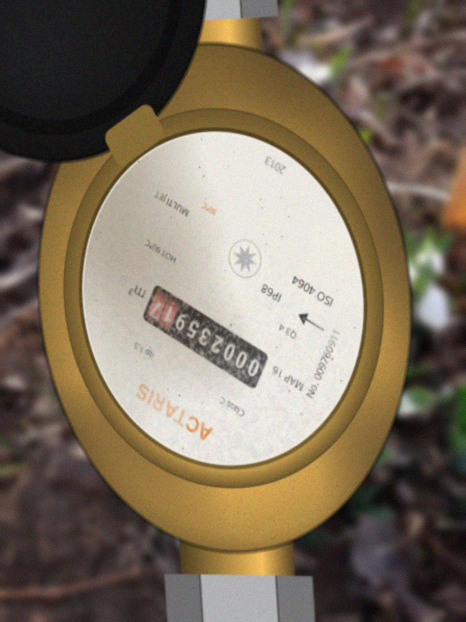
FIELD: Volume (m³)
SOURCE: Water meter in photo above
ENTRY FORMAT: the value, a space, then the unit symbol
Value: 2359.17 m³
